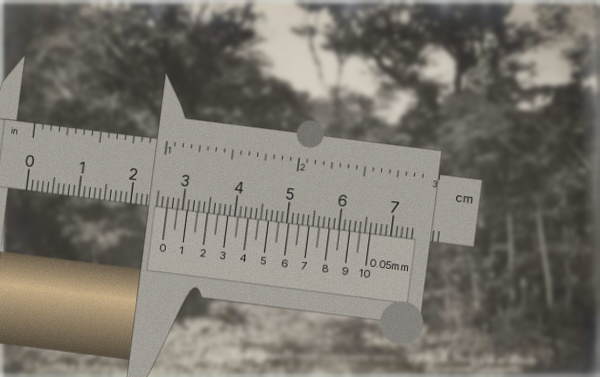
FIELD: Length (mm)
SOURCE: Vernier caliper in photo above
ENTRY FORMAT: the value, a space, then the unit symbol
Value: 27.0 mm
